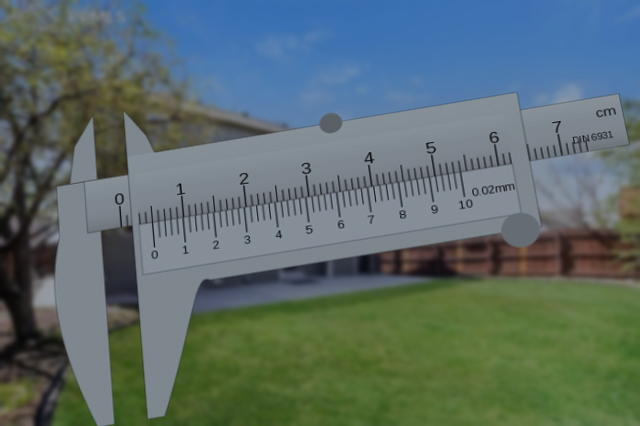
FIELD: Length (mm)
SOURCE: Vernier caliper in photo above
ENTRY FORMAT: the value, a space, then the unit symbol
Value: 5.0 mm
